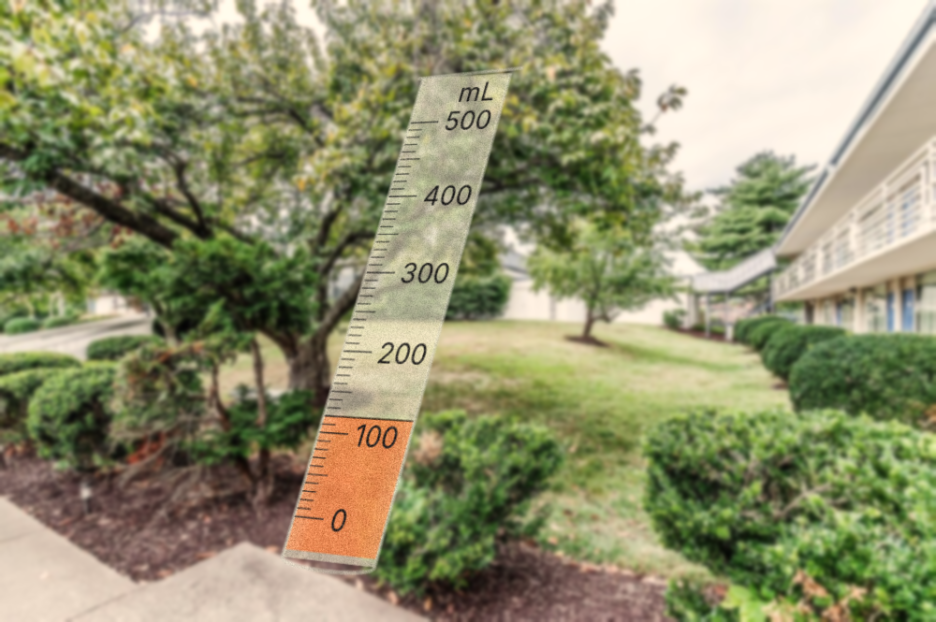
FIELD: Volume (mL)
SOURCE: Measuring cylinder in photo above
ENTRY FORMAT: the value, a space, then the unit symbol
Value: 120 mL
